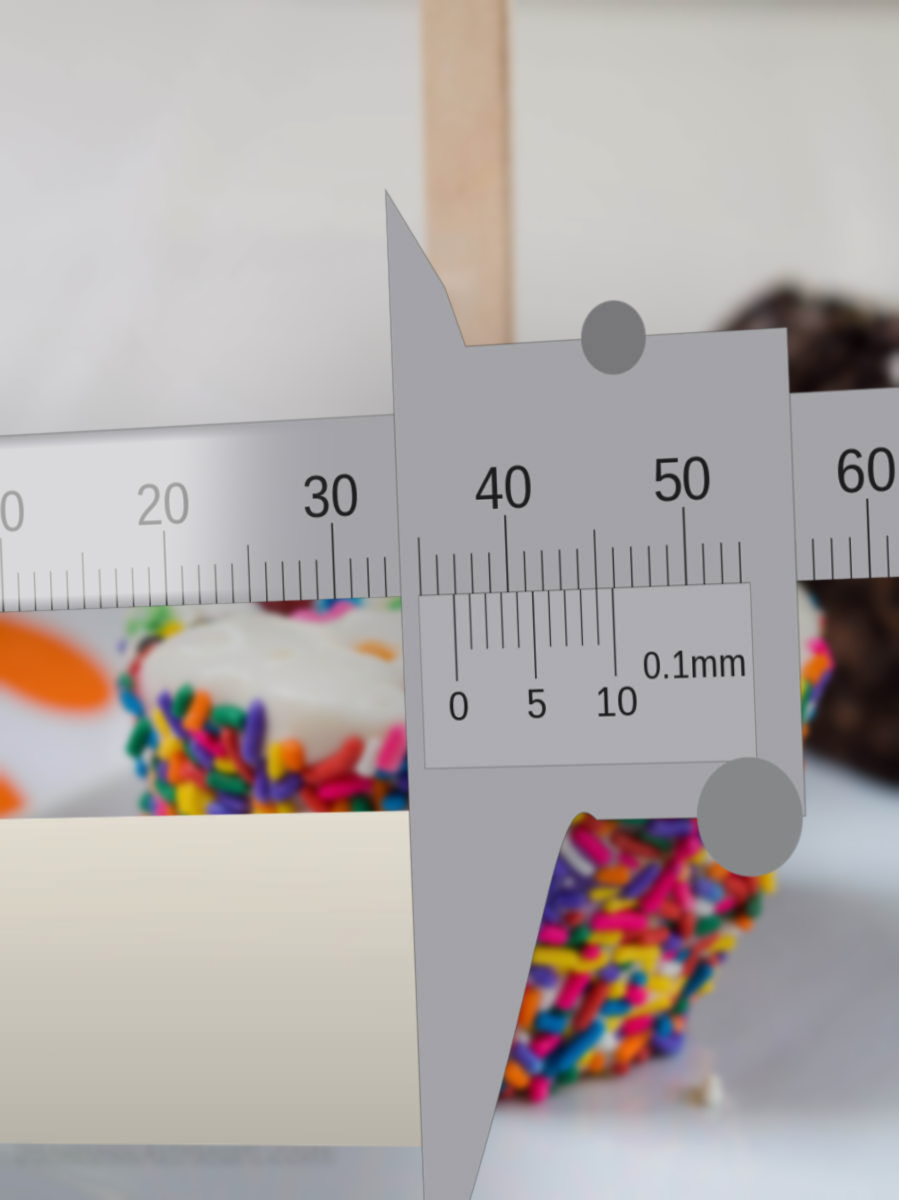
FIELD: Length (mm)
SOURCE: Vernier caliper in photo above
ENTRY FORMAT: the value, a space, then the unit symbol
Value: 36.9 mm
